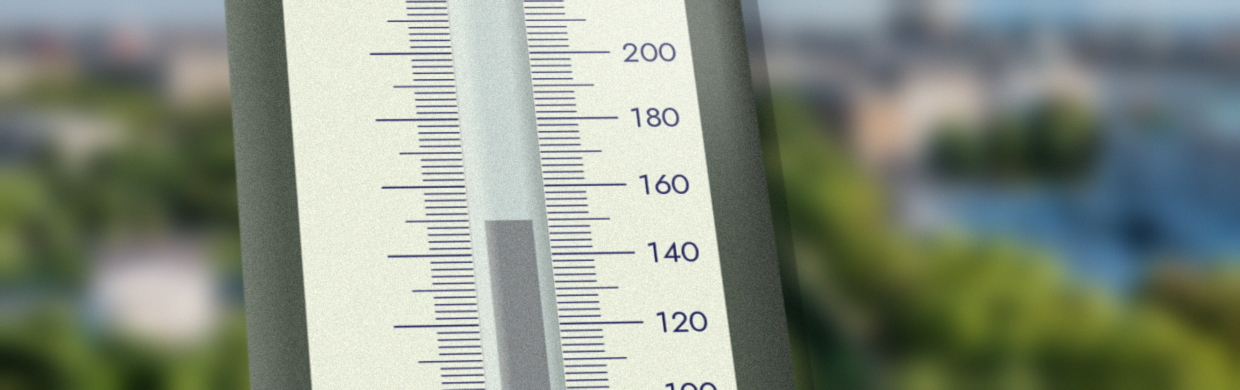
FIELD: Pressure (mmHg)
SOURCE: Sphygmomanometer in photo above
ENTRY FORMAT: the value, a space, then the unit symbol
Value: 150 mmHg
